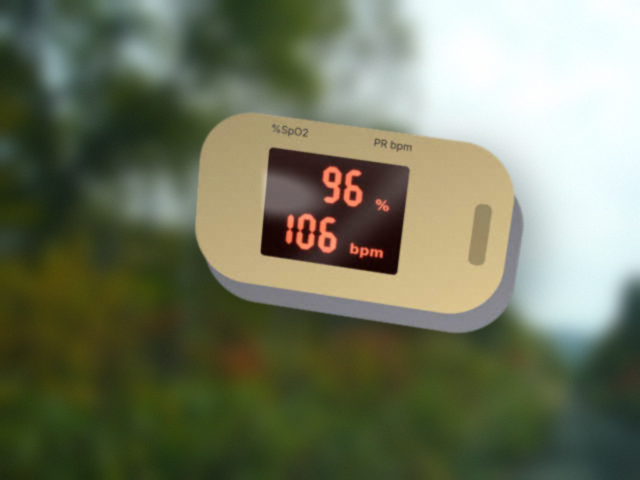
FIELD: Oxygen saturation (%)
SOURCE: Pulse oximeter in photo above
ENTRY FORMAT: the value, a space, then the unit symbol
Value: 96 %
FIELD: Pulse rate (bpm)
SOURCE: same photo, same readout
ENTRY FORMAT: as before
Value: 106 bpm
